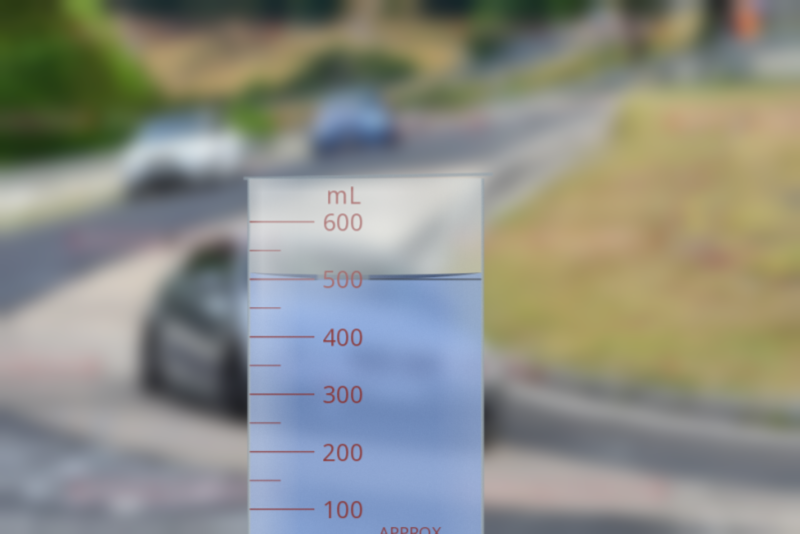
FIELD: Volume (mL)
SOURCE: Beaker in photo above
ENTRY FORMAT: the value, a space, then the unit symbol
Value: 500 mL
